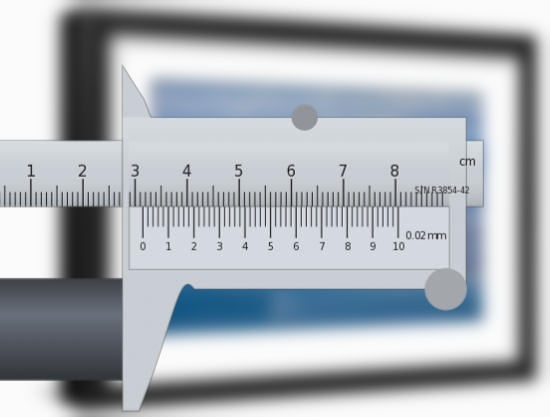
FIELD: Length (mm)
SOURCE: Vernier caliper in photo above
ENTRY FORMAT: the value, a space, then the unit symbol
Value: 31.5 mm
